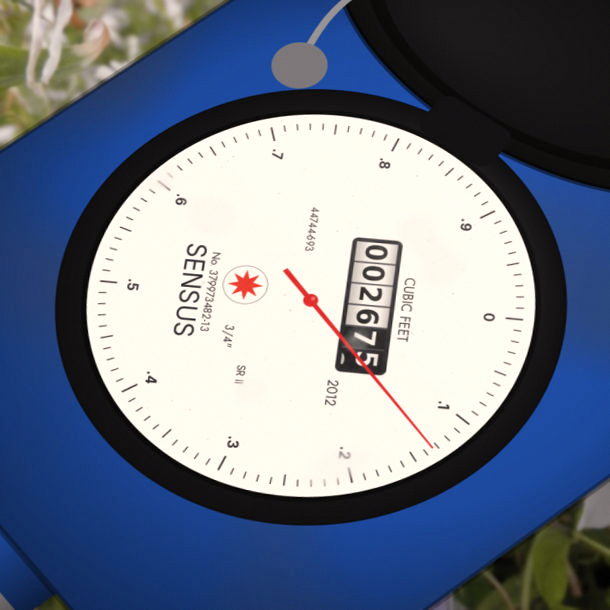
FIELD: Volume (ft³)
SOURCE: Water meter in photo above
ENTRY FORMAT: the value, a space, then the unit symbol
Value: 2675.13 ft³
